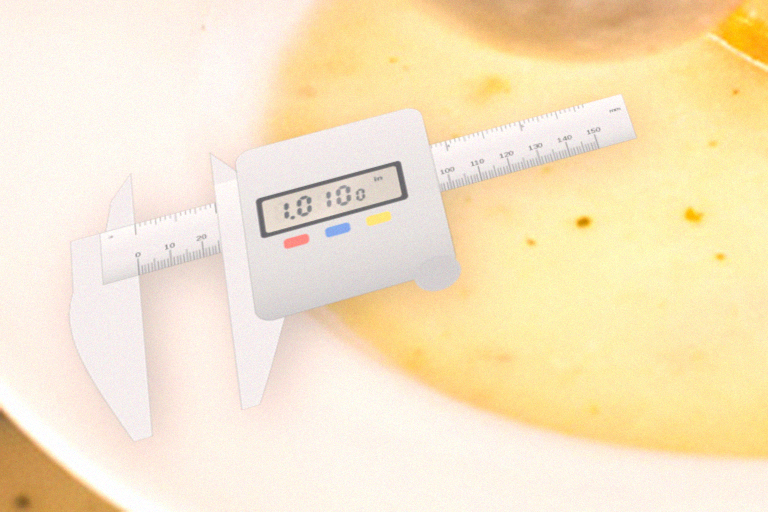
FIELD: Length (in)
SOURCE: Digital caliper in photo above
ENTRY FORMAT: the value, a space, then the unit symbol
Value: 1.0100 in
